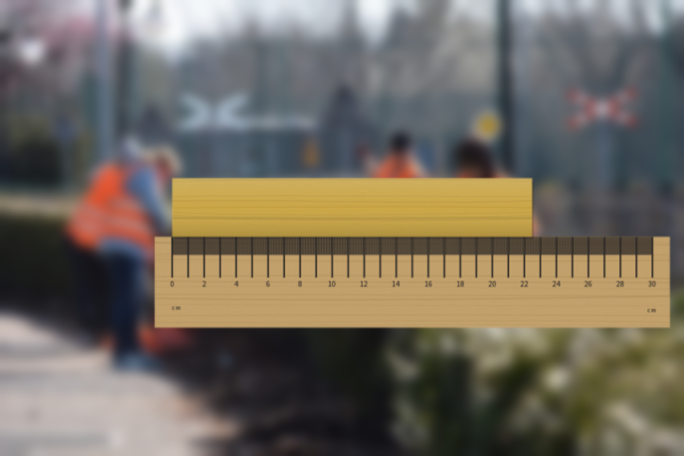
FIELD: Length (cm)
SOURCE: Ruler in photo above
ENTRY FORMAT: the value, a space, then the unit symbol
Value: 22.5 cm
